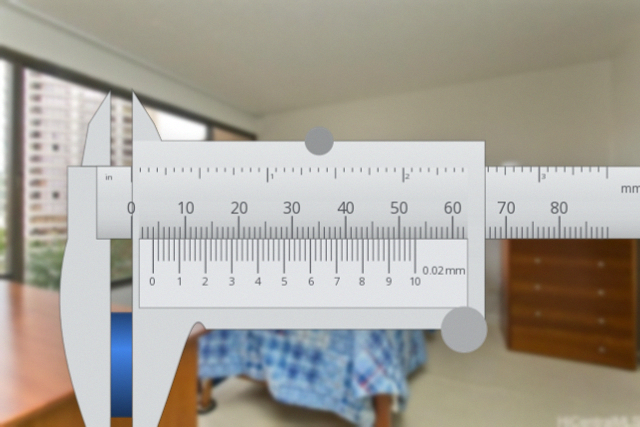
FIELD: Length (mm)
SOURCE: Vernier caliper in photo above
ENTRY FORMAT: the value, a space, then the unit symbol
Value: 4.0 mm
